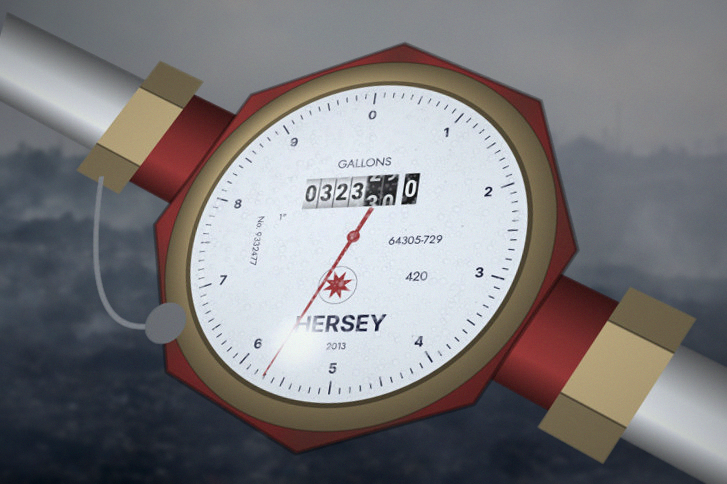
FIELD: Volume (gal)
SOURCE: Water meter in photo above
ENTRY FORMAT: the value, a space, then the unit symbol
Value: 323295.7 gal
